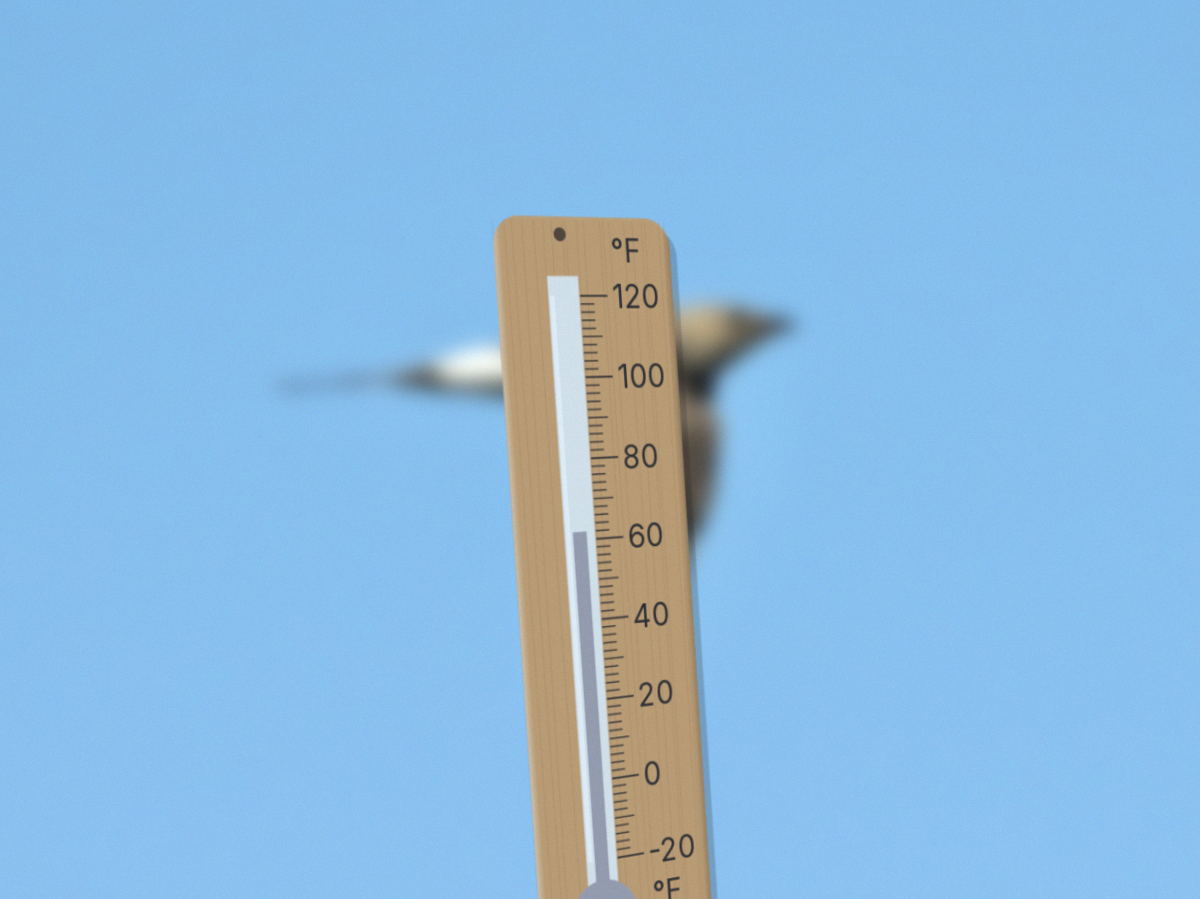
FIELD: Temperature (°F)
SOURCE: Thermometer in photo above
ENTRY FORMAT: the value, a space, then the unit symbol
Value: 62 °F
